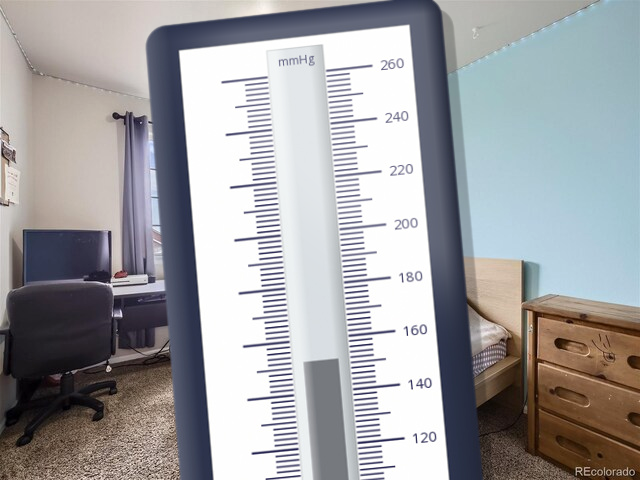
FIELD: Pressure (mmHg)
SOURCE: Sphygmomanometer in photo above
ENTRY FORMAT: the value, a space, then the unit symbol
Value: 152 mmHg
